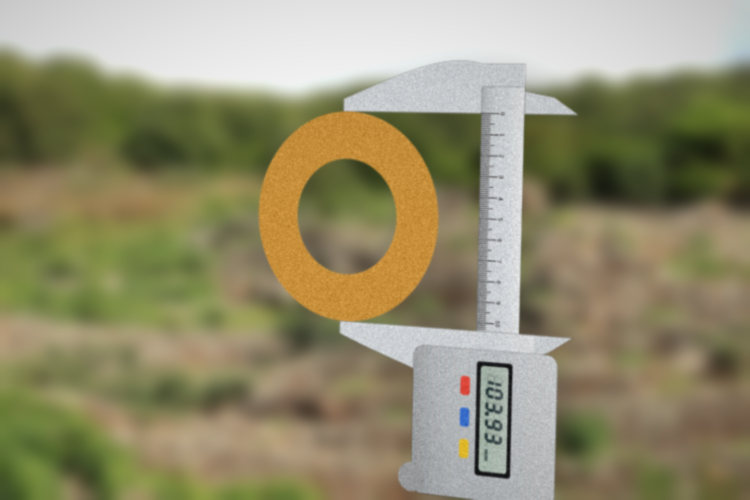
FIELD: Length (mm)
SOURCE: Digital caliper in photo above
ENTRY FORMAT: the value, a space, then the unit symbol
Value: 103.93 mm
